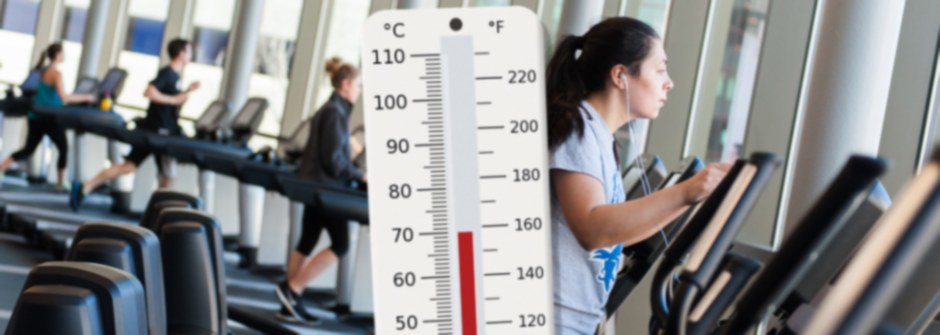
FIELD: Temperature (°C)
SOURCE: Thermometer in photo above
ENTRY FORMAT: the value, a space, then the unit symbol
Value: 70 °C
